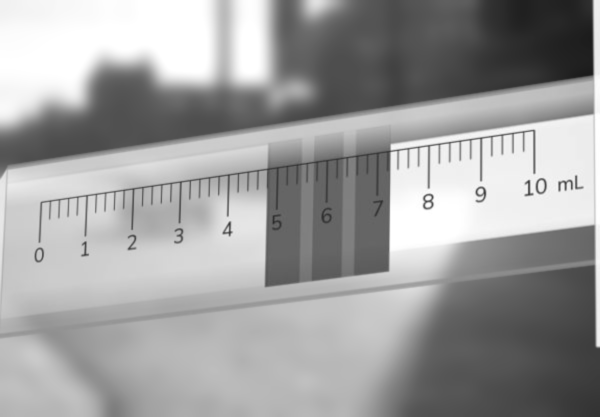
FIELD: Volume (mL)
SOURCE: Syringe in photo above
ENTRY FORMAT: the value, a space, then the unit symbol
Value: 4.8 mL
